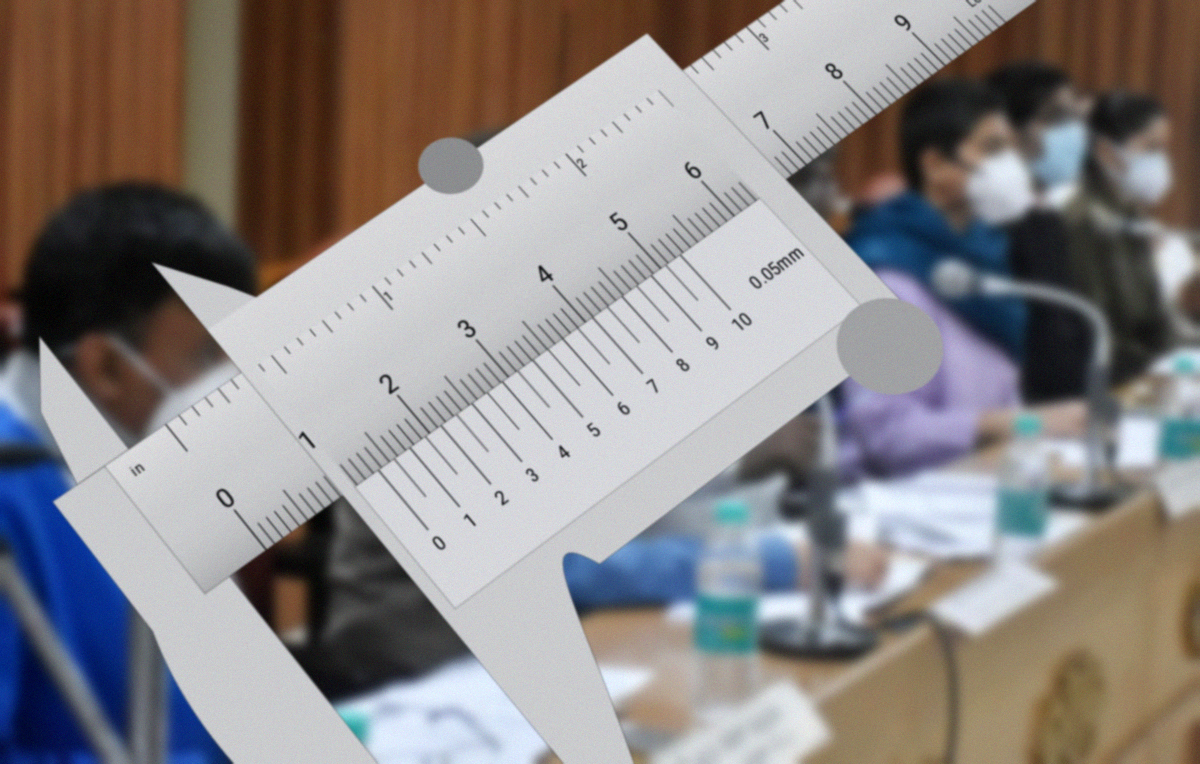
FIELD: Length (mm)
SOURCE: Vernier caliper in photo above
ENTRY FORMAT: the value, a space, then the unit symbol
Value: 13.6 mm
